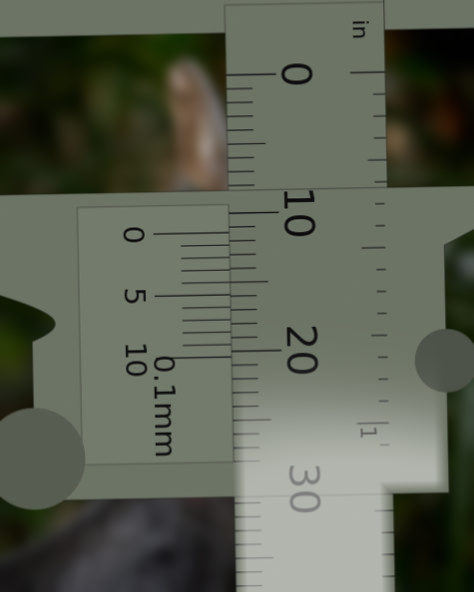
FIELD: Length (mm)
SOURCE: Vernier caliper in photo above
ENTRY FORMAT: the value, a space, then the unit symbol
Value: 11.4 mm
